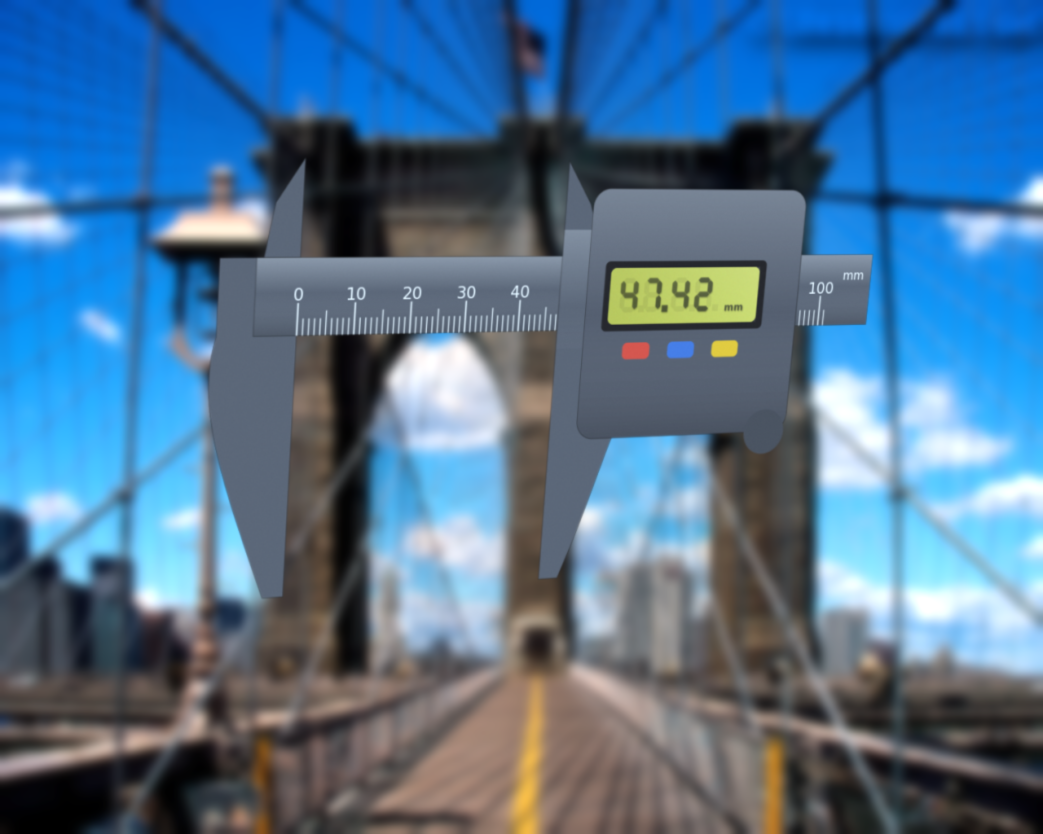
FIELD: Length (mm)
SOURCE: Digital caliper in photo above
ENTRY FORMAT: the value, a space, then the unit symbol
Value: 47.42 mm
